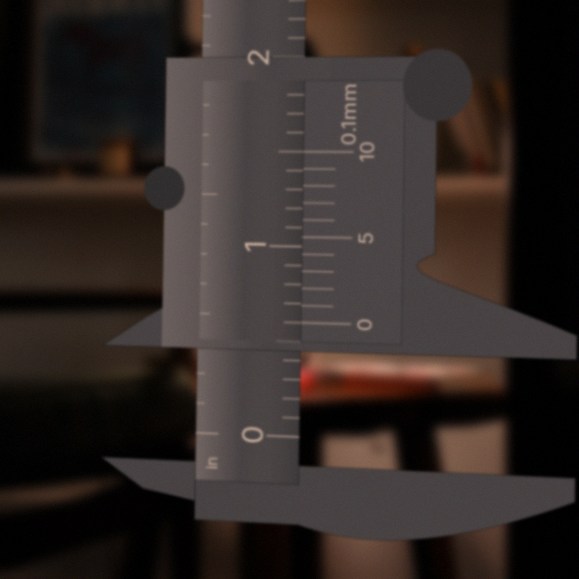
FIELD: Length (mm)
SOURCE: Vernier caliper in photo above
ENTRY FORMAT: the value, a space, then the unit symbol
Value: 6.0 mm
